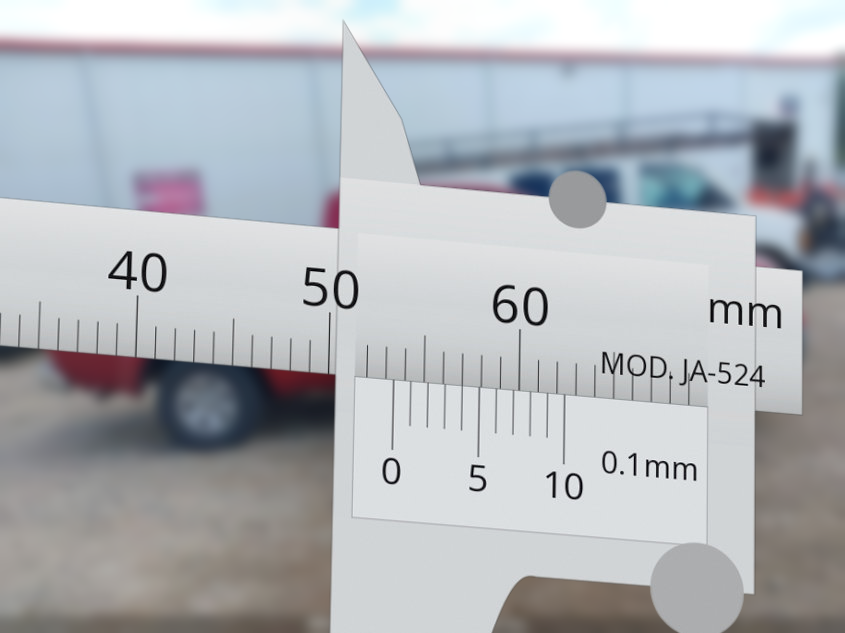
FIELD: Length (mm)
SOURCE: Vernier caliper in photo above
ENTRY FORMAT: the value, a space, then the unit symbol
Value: 53.4 mm
